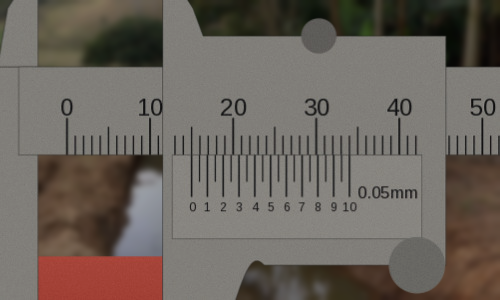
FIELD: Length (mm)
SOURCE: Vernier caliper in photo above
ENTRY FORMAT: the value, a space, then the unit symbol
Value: 15.0 mm
